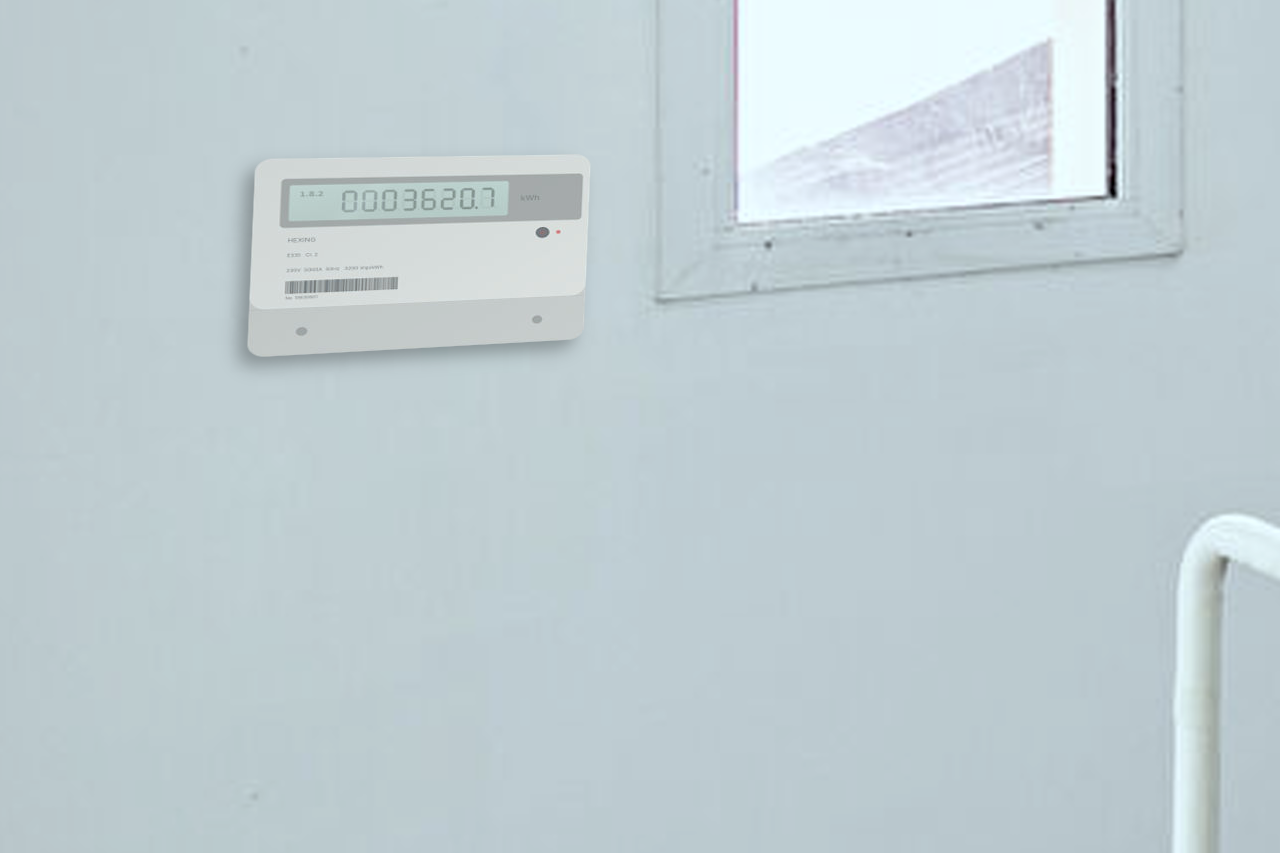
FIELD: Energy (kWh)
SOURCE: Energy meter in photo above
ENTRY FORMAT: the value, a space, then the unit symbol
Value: 3620.7 kWh
